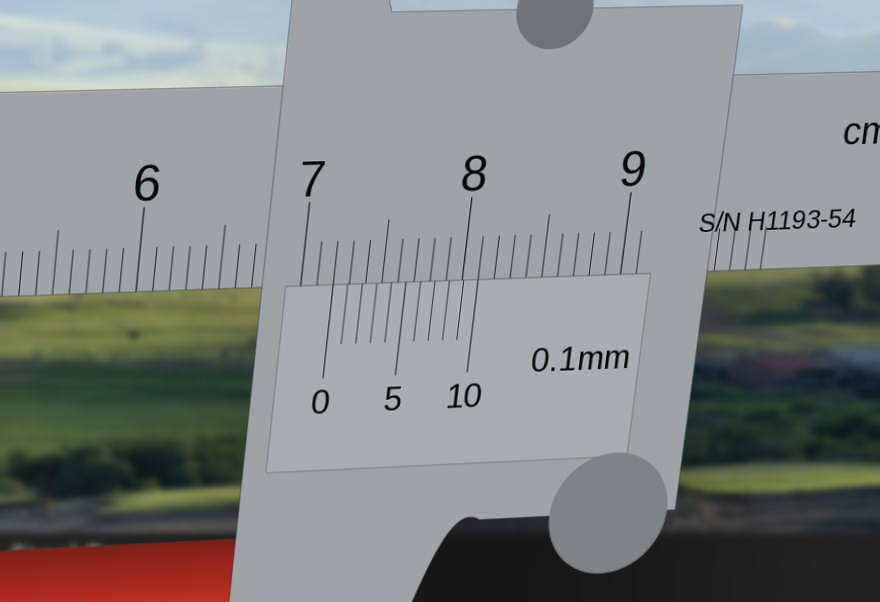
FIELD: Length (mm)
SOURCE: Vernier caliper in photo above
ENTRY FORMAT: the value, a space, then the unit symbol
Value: 72.0 mm
